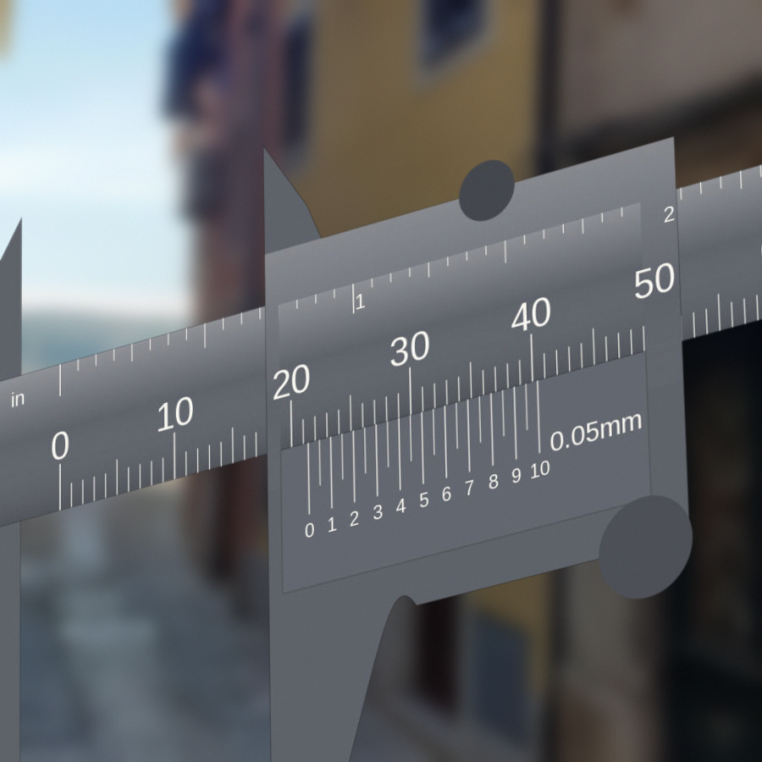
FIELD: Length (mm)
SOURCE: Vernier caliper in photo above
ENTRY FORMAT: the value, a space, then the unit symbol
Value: 21.4 mm
